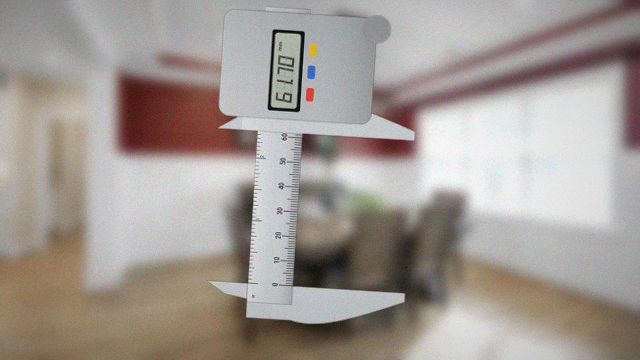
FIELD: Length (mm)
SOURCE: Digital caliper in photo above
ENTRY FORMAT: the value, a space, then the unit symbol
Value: 61.70 mm
